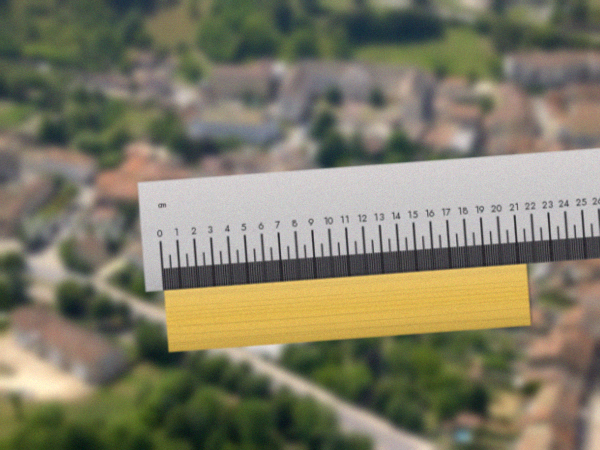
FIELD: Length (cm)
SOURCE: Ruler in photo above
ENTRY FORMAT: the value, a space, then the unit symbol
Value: 21.5 cm
